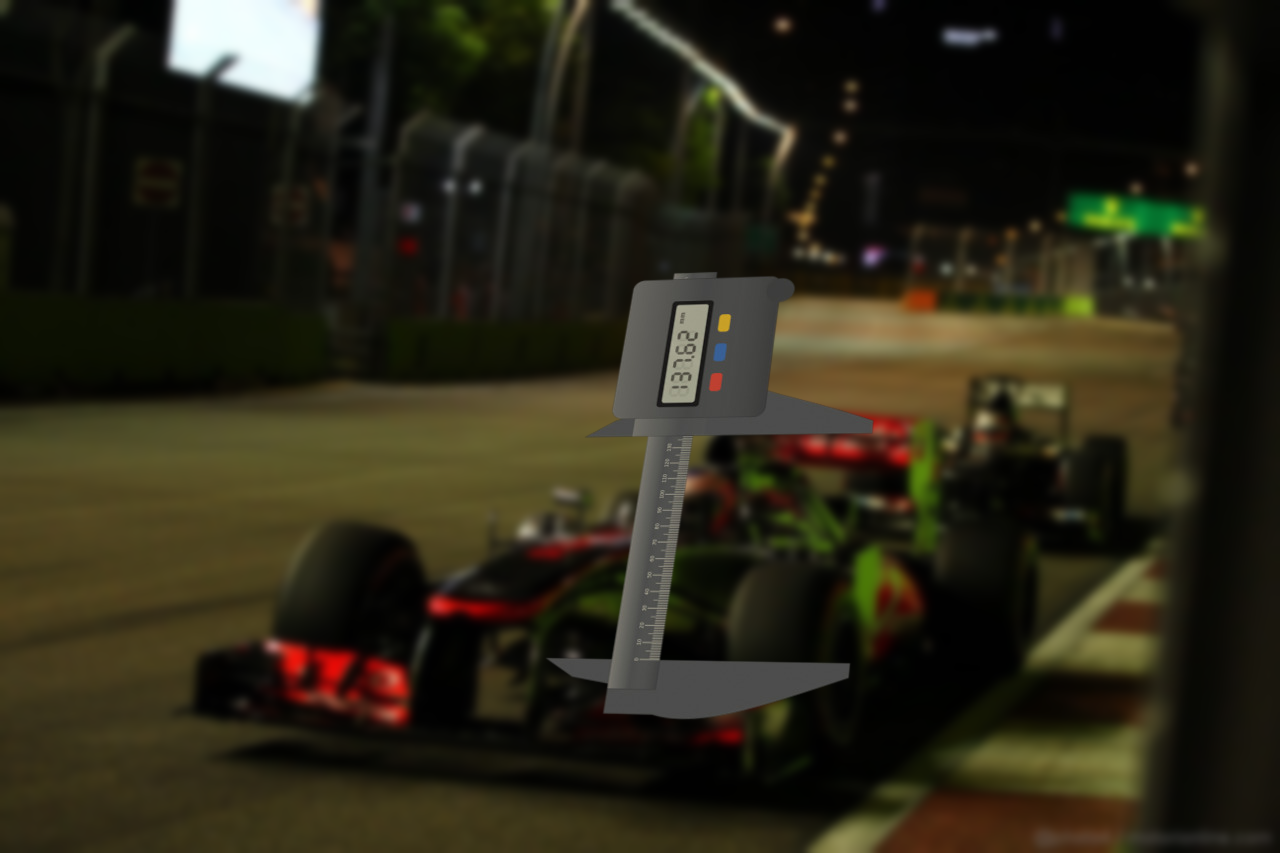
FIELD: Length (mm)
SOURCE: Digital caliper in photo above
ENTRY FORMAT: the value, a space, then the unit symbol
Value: 137.62 mm
